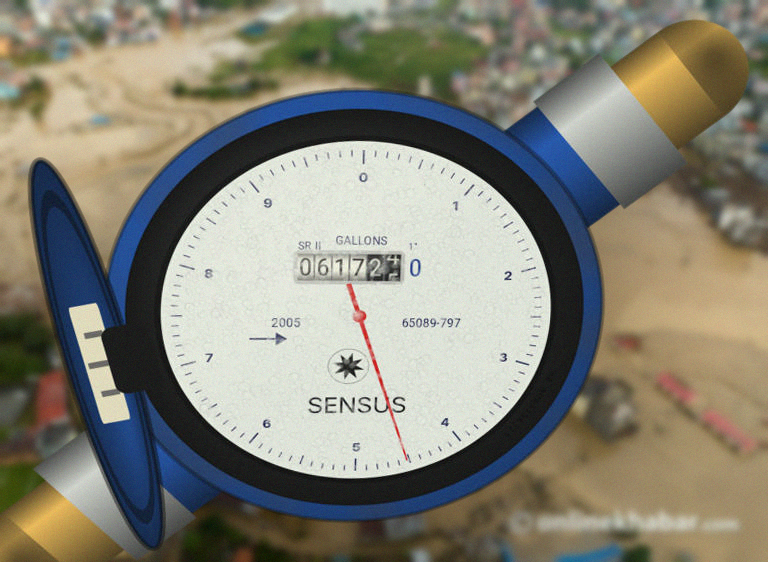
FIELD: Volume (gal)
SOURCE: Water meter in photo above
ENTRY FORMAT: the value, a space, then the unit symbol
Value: 617244.5 gal
